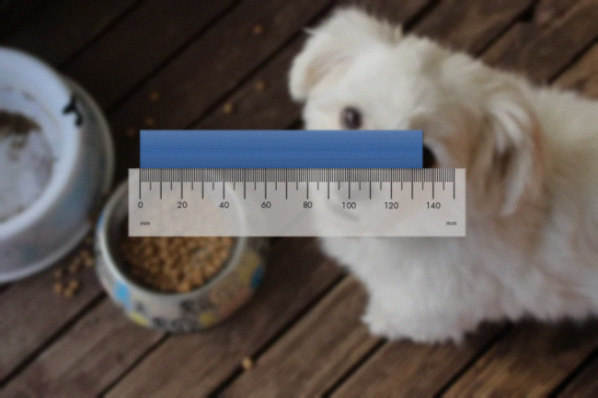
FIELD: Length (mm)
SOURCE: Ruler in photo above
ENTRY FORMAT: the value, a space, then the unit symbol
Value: 135 mm
